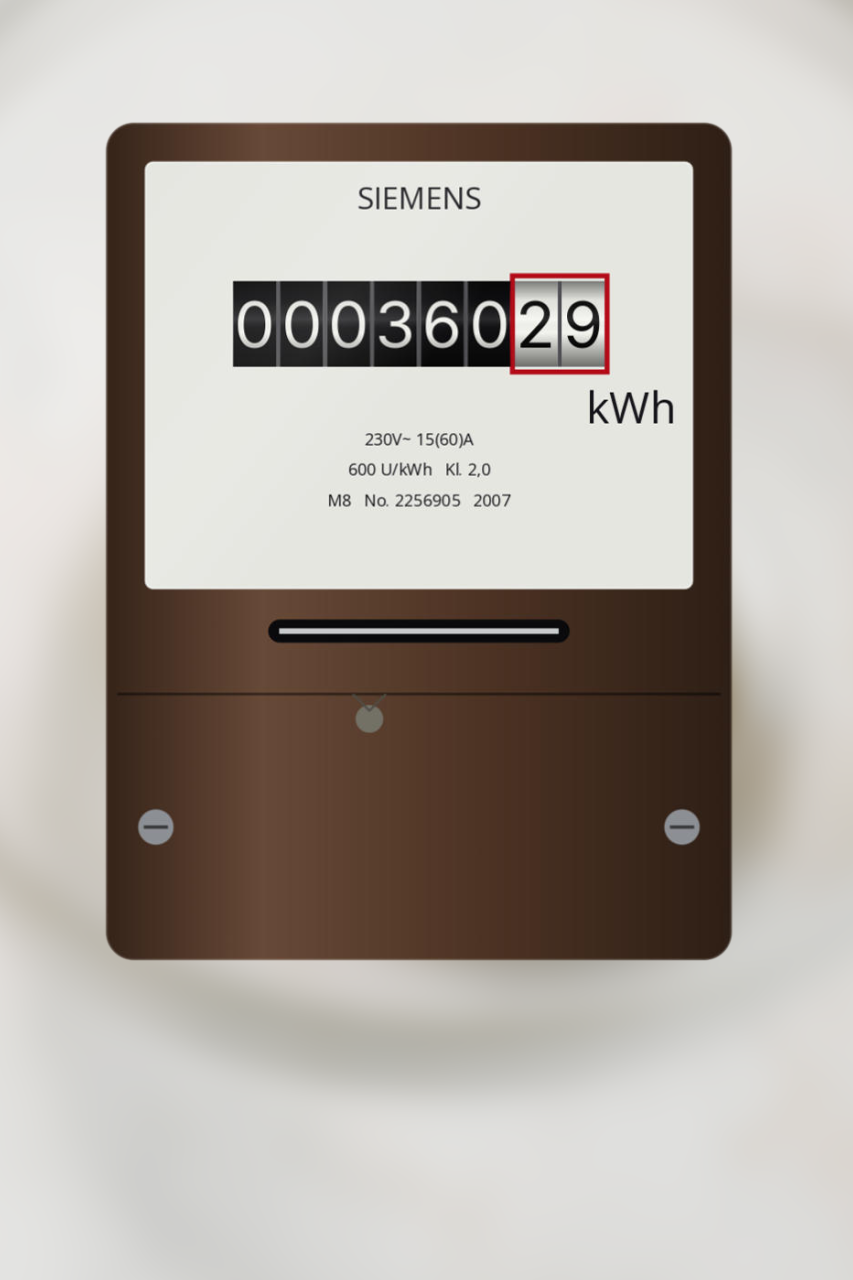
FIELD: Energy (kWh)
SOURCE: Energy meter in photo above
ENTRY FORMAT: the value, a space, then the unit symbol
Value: 360.29 kWh
